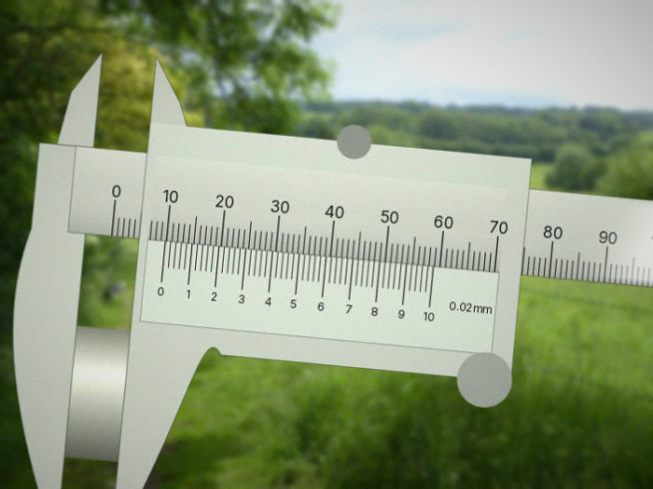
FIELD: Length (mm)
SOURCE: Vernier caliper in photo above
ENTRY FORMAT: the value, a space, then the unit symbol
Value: 9.8 mm
